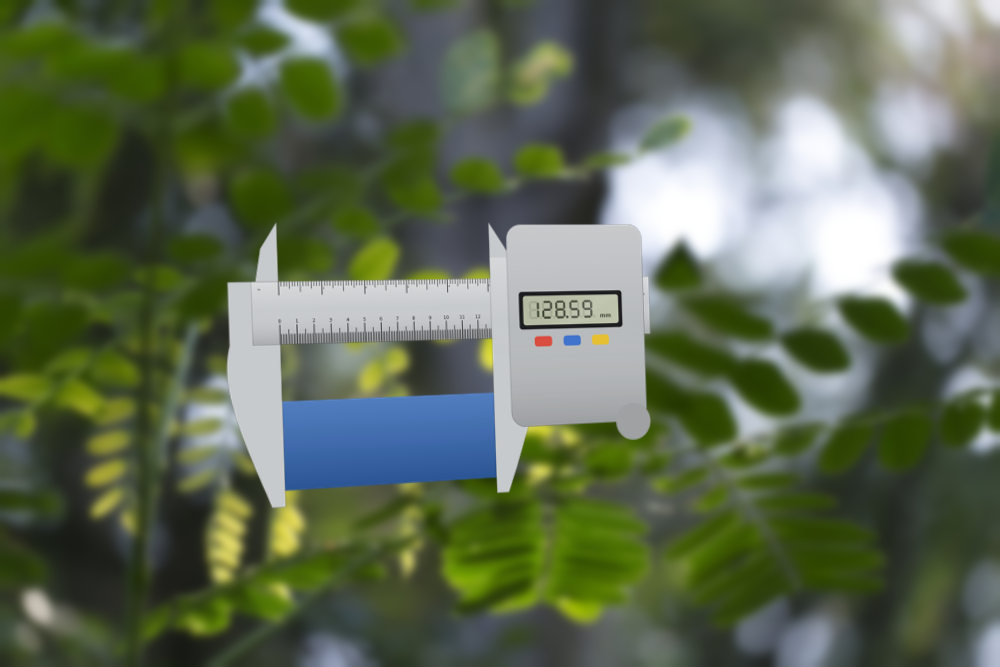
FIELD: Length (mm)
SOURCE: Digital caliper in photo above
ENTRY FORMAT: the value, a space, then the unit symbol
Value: 128.59 mm
